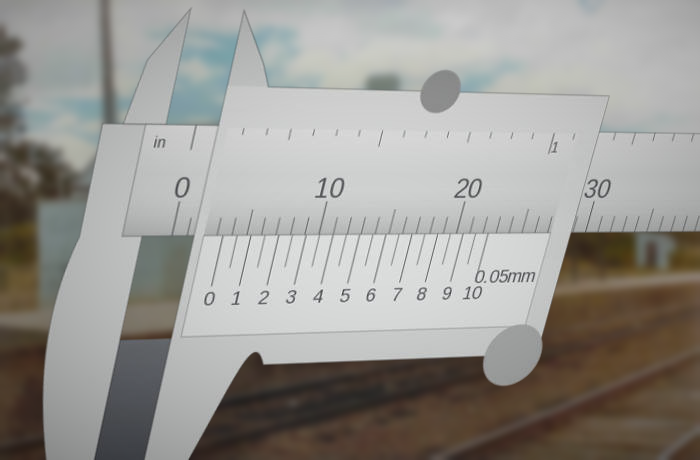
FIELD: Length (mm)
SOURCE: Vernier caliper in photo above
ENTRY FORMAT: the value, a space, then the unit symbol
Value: 3.4 mm
